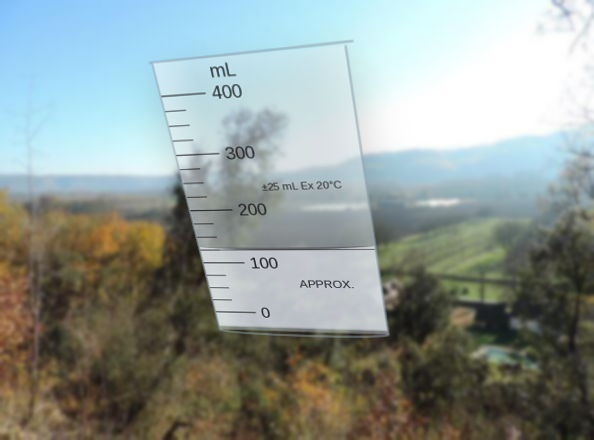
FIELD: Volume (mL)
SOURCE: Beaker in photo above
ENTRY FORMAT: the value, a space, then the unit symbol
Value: 125 mL
